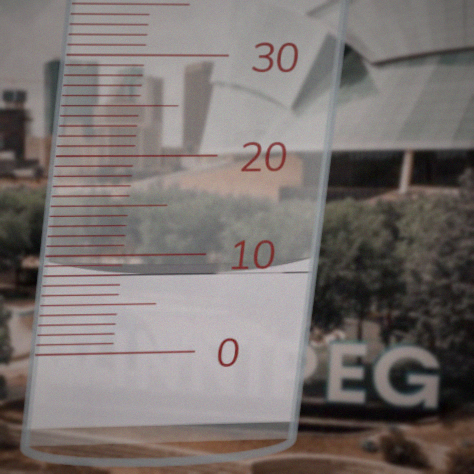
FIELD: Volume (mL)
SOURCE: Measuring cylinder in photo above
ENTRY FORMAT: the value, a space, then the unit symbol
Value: 8 mL
